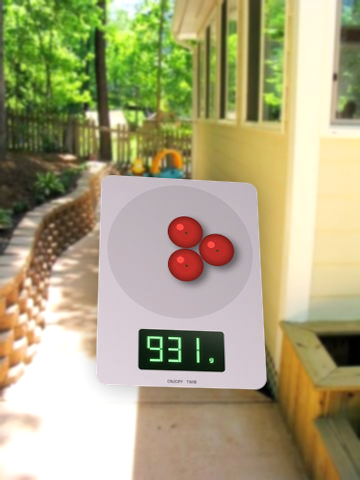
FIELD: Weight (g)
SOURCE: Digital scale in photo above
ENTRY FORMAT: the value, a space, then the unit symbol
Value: 931 g
